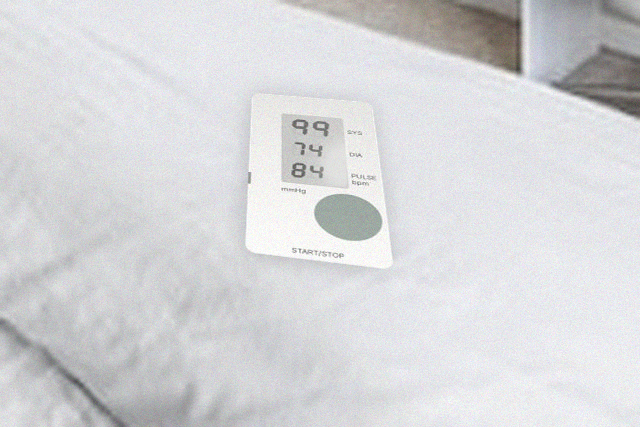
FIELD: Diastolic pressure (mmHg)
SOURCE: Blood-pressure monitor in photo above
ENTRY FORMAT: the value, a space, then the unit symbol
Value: 74 mmHg
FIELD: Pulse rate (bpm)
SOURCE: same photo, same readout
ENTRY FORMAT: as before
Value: 84 bpm
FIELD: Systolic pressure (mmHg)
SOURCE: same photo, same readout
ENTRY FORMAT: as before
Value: 99 mmHg
